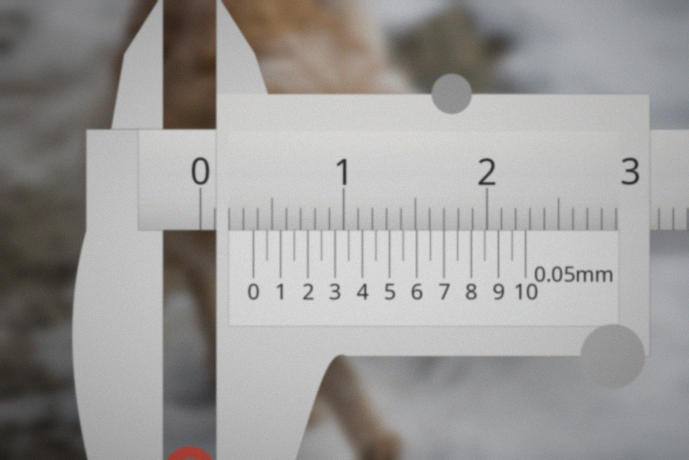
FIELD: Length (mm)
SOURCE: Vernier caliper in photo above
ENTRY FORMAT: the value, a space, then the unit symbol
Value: 3.7 mm
